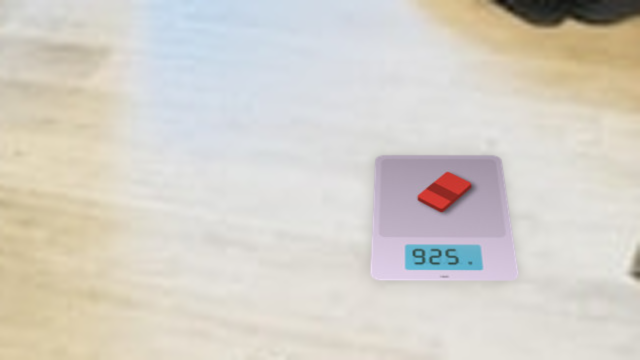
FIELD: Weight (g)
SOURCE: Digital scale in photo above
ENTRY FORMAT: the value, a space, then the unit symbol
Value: 925 g
